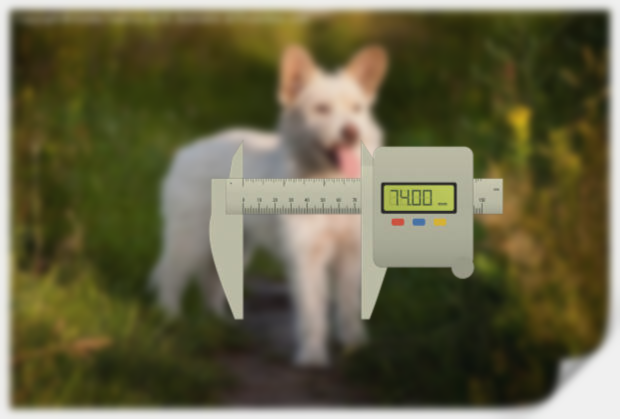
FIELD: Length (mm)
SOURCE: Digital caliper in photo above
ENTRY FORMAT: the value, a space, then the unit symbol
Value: 74.00 mm
